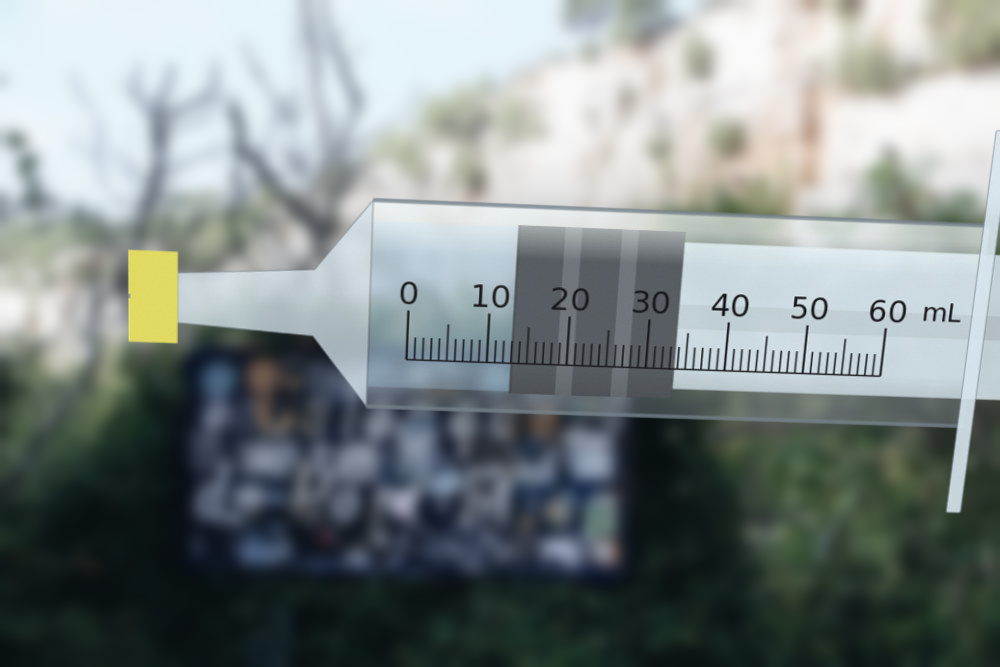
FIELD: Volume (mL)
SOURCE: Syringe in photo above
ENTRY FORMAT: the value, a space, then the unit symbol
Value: 13 mL
